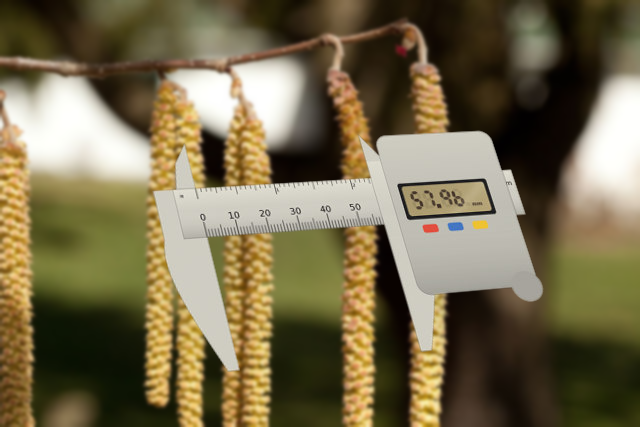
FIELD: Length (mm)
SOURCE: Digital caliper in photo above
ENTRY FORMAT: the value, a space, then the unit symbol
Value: 57.96 mm
